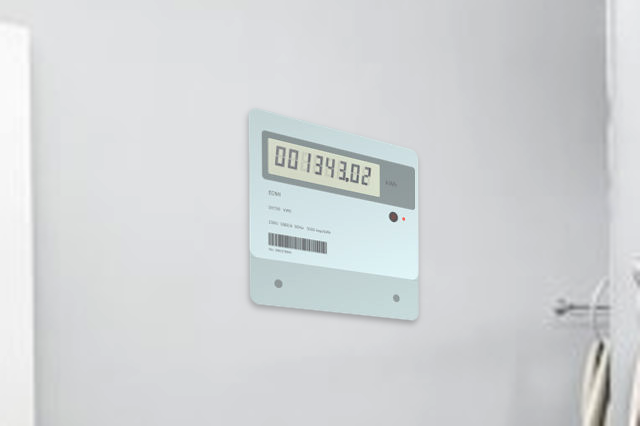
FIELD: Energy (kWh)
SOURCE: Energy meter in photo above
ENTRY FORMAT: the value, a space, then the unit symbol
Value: 1343.02 kWh
